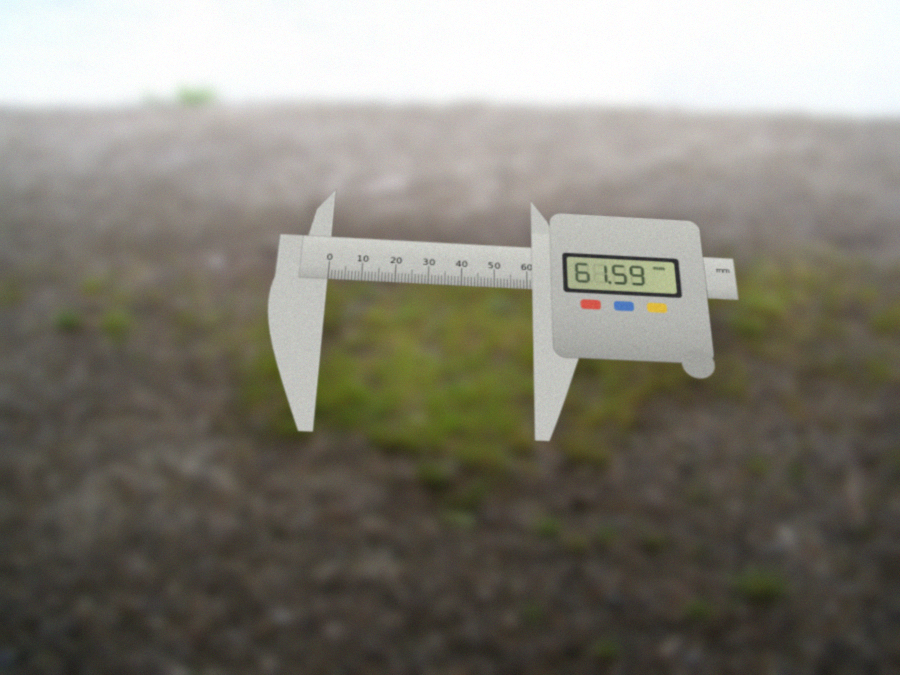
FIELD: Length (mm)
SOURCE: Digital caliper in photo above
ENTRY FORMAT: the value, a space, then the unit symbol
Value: 61.59 mm
